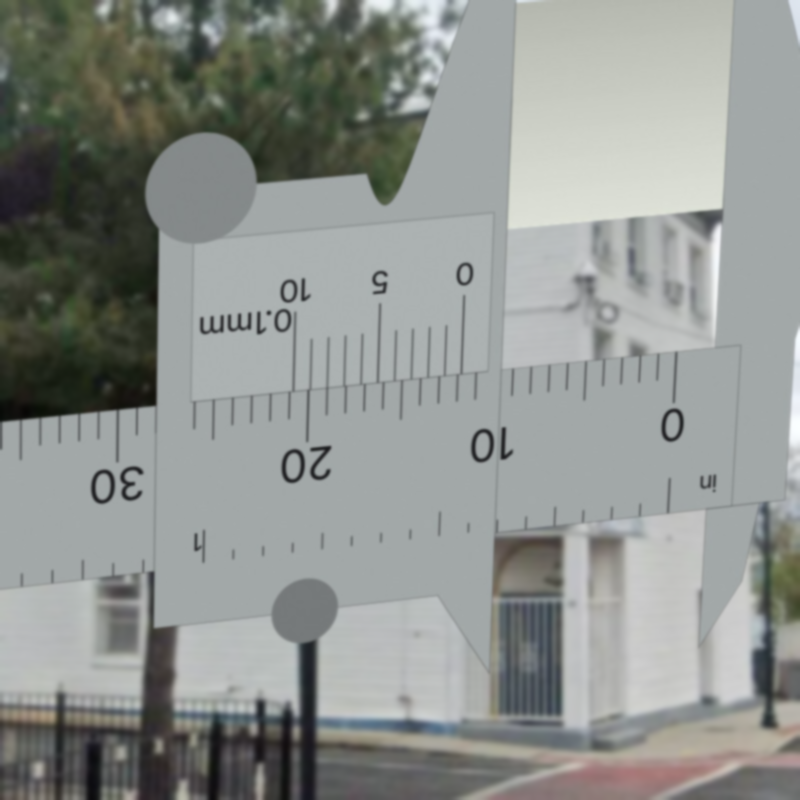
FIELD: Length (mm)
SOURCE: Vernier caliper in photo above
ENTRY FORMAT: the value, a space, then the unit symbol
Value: 11.8 mm
